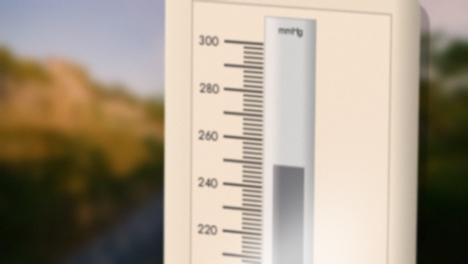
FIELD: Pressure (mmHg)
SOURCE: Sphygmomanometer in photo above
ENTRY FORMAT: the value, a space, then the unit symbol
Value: 250 mmHg
